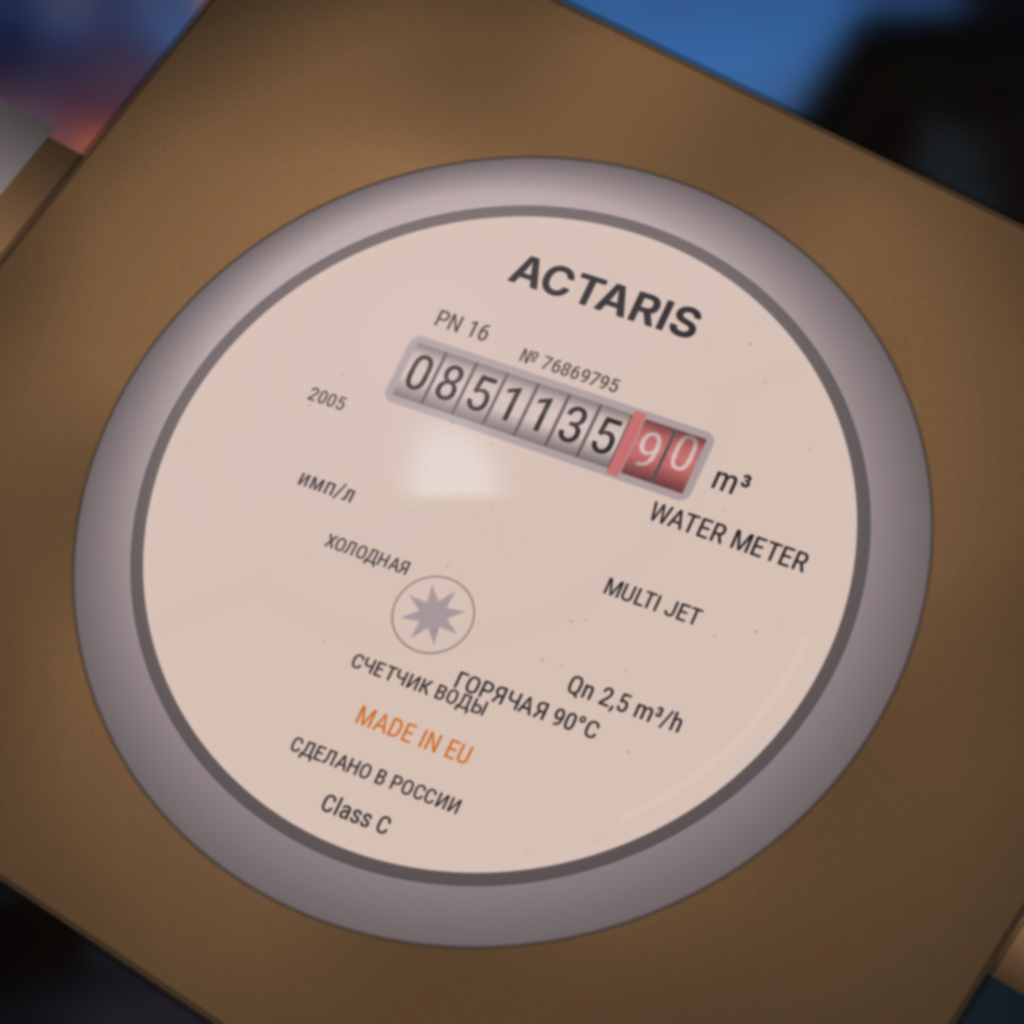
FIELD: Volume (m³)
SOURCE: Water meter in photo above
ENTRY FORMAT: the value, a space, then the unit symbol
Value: 851135.90 m³
